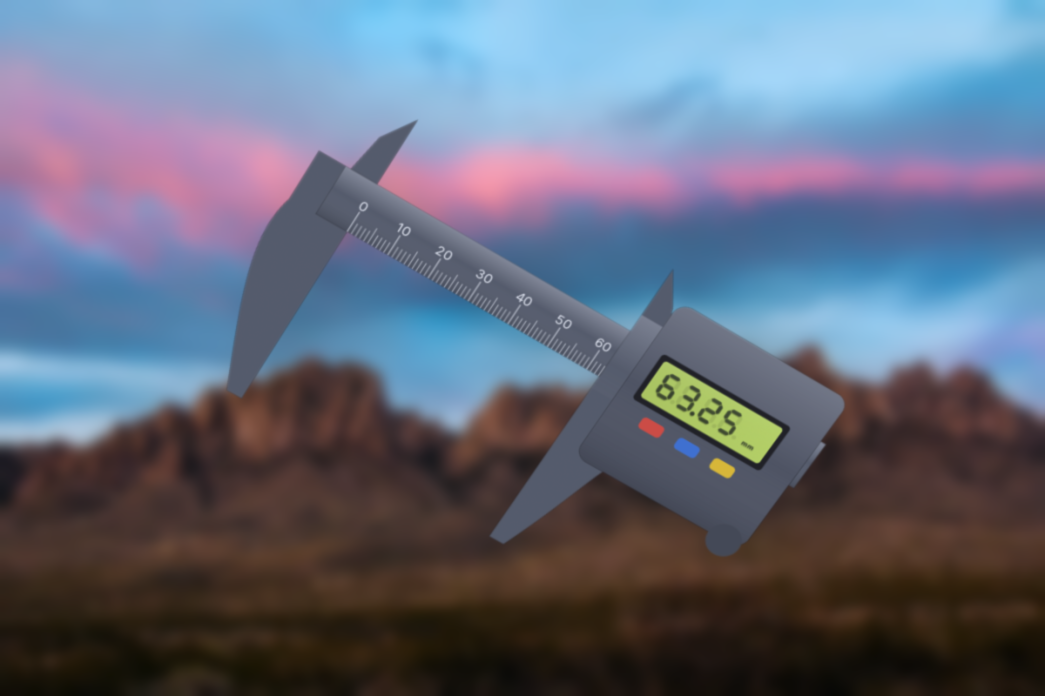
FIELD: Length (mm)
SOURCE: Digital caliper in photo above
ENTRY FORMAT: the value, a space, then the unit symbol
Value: 63.25 mm
